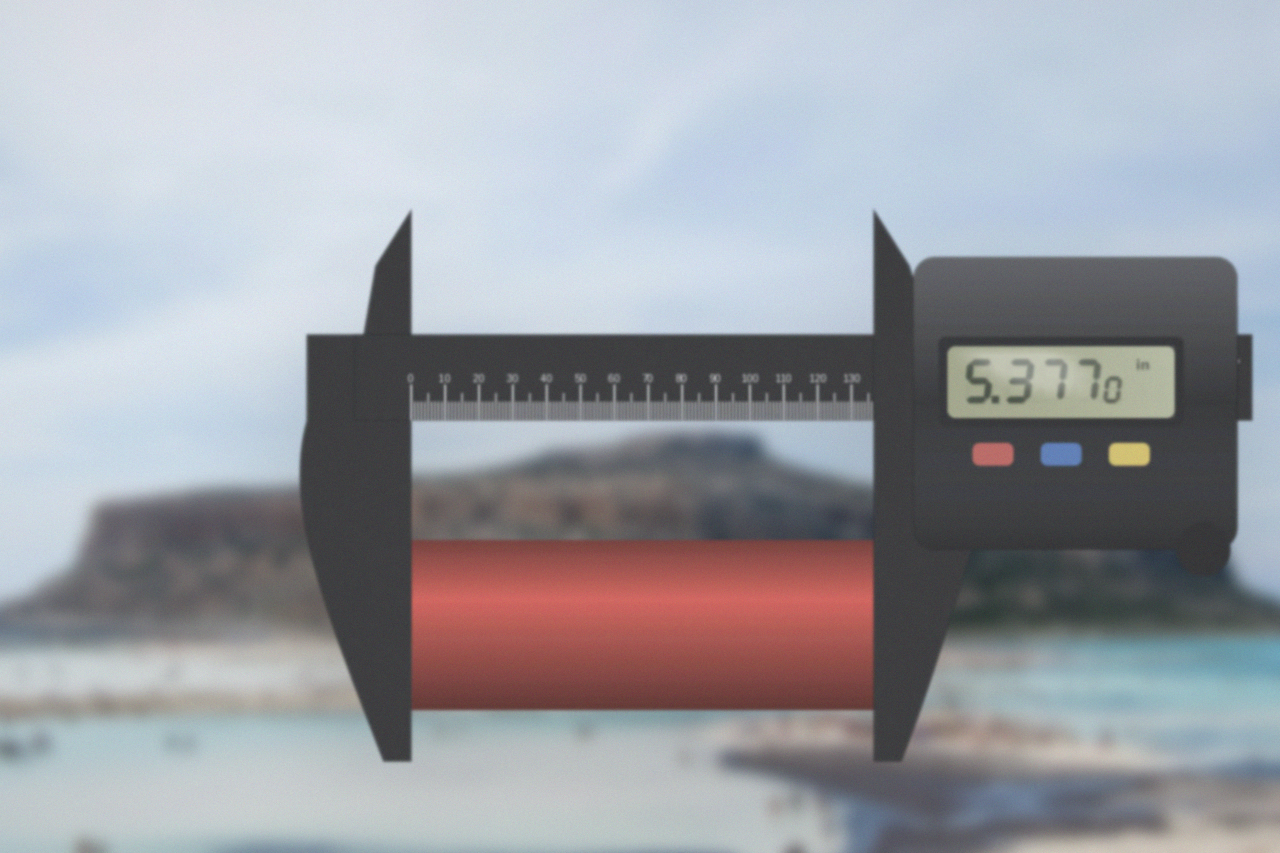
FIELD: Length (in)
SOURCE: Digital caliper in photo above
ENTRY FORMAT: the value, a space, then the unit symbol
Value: 5.3770 in
